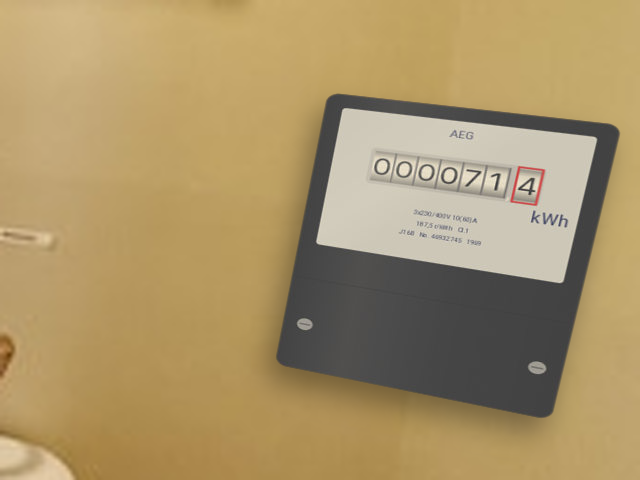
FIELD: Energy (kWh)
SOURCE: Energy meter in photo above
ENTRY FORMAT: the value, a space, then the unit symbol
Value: 71.4 kWh
